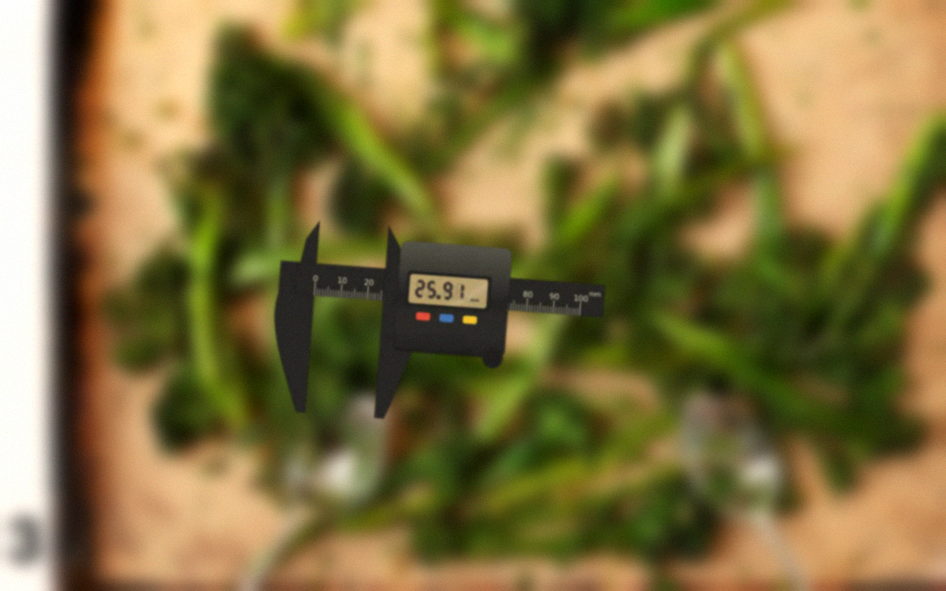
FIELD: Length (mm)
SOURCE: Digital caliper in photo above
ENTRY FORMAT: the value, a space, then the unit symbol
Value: 25.91 mm
